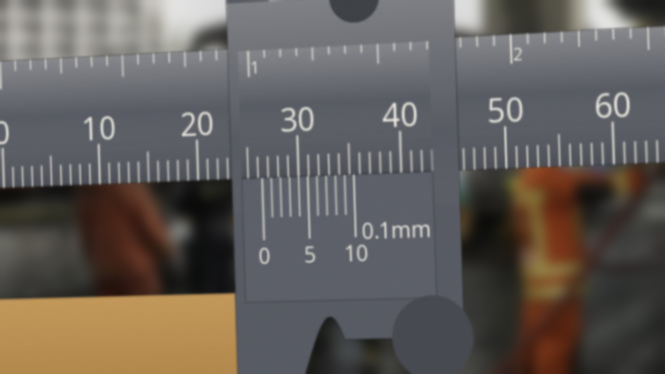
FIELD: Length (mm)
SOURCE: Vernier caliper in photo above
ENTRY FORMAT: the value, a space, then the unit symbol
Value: 26.4 mm
